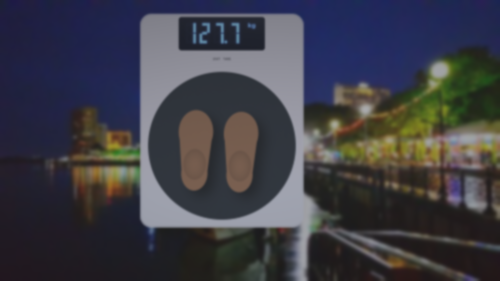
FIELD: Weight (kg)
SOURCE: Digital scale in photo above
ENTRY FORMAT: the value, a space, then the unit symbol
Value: 127.7 kg
